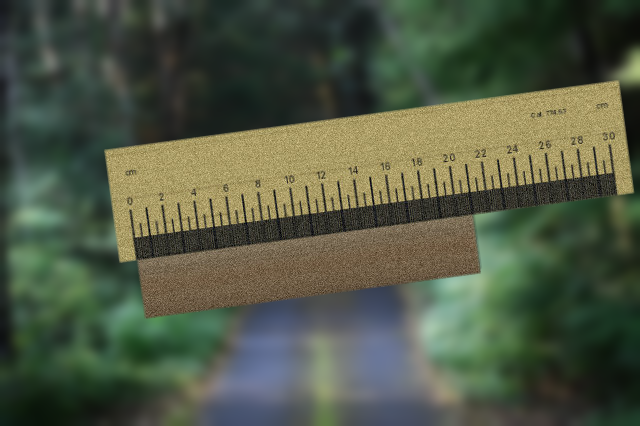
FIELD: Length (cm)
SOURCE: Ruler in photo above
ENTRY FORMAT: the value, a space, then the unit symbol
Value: 21 cm
